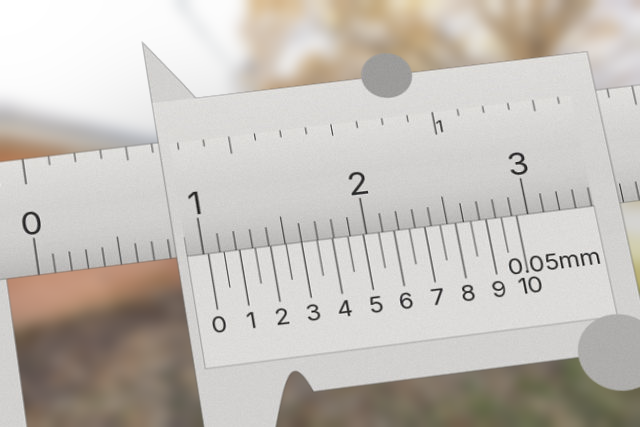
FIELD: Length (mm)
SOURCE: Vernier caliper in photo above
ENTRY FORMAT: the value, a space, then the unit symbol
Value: 10.3 mm
